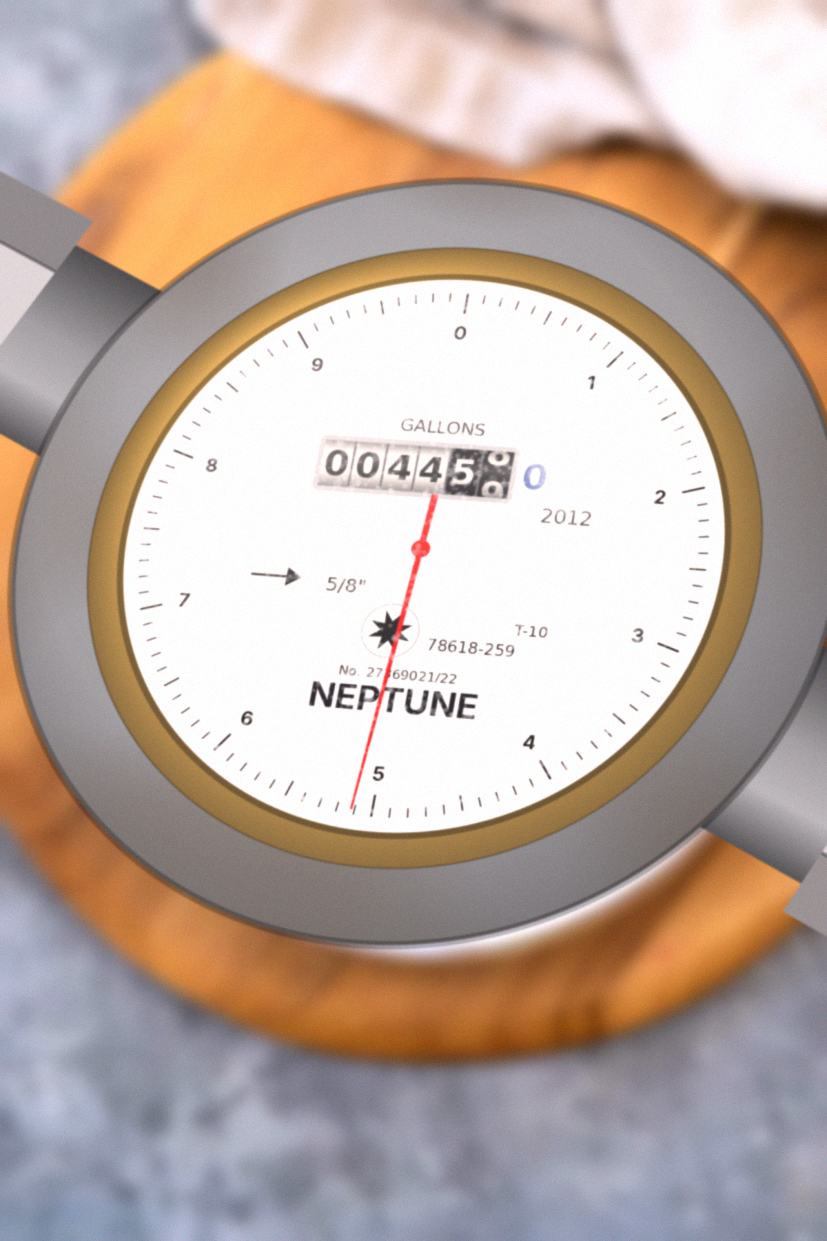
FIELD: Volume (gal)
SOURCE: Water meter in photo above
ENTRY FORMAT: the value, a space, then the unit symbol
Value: 44585.1 gal
